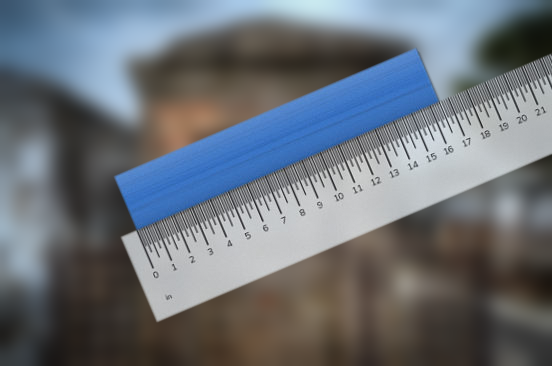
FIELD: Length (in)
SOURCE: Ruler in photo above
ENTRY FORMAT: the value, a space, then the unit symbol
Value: 16.5 in
